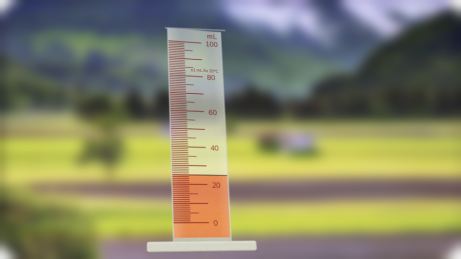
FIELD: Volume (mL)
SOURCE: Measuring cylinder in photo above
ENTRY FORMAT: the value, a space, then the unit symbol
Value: 25 mL
